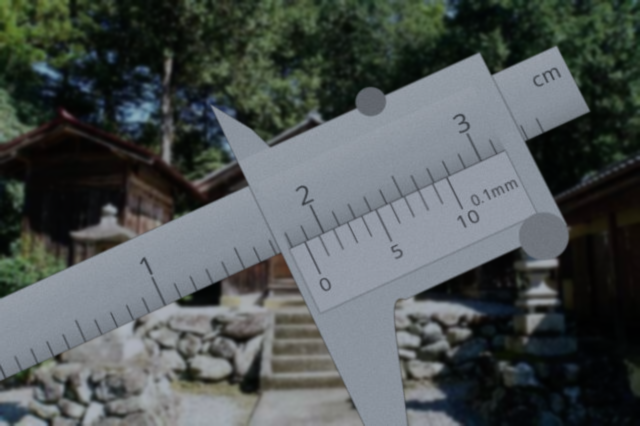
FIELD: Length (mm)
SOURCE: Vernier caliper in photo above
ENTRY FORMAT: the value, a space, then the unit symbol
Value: 18.8 mm
